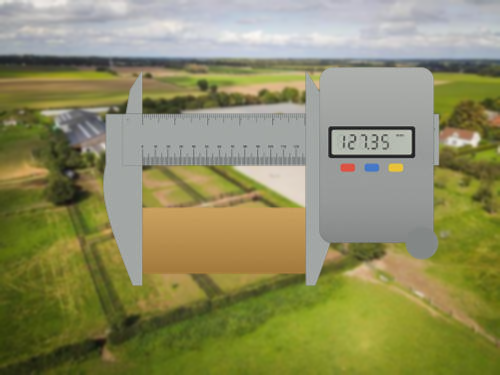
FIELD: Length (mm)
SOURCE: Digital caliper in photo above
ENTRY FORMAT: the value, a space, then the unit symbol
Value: 127.35 mm
